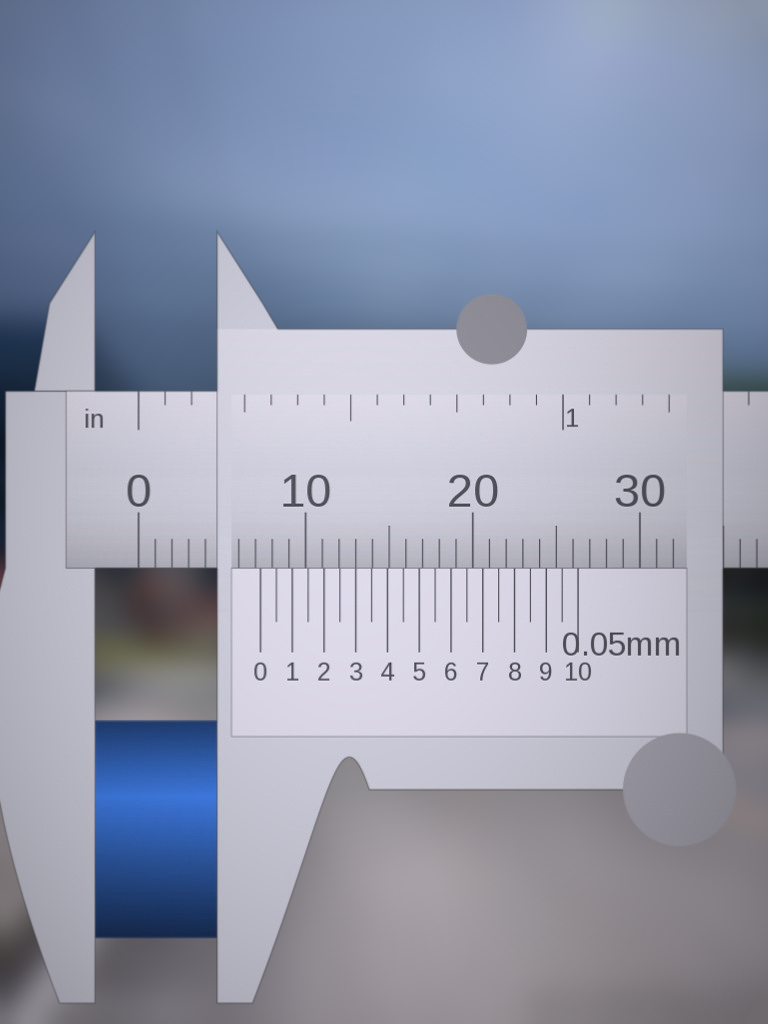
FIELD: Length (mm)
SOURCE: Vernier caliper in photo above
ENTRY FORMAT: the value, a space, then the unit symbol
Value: 7.3 mm
